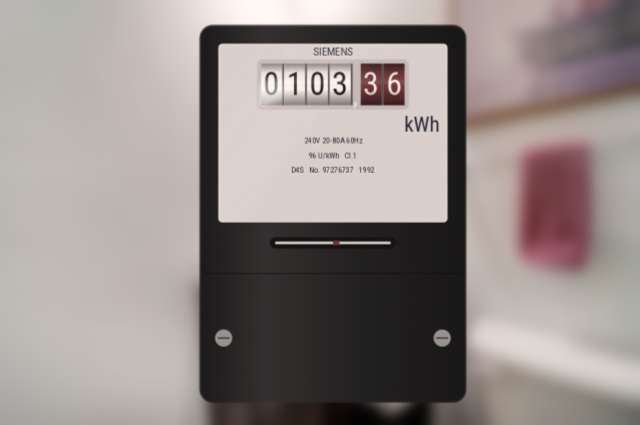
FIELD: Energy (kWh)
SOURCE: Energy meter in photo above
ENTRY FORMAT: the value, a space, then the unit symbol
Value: 103.36 kWh
